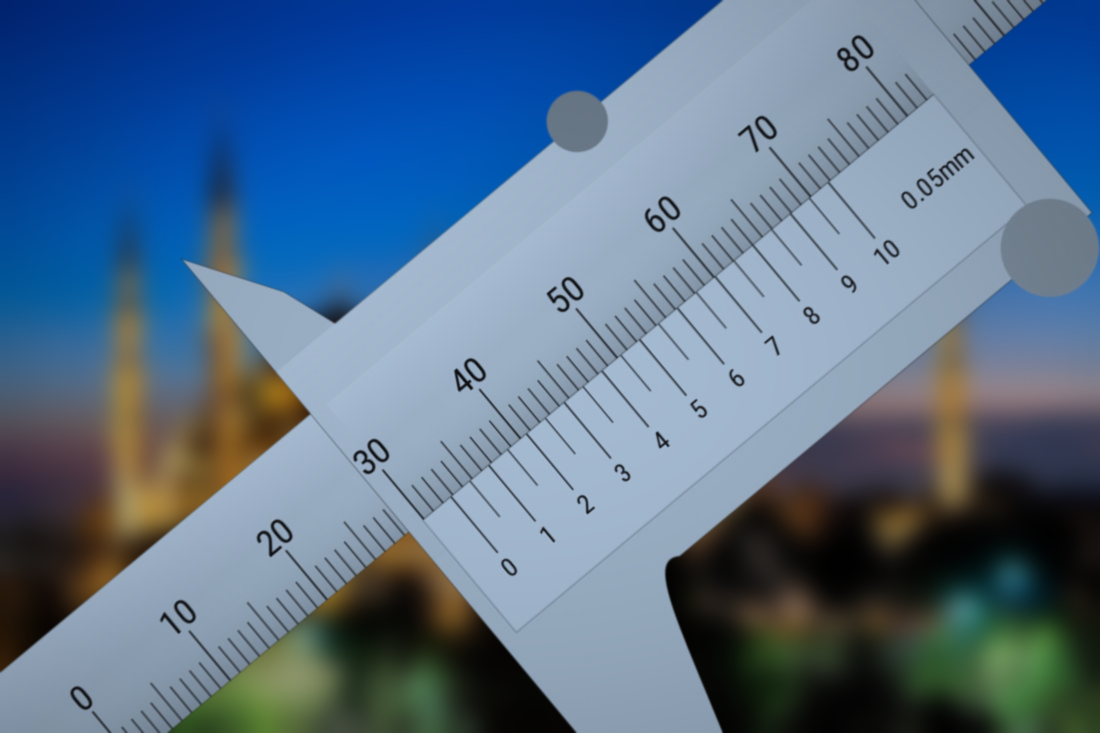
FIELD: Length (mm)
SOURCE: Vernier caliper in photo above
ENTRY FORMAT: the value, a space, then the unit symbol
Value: 32.8 mm
